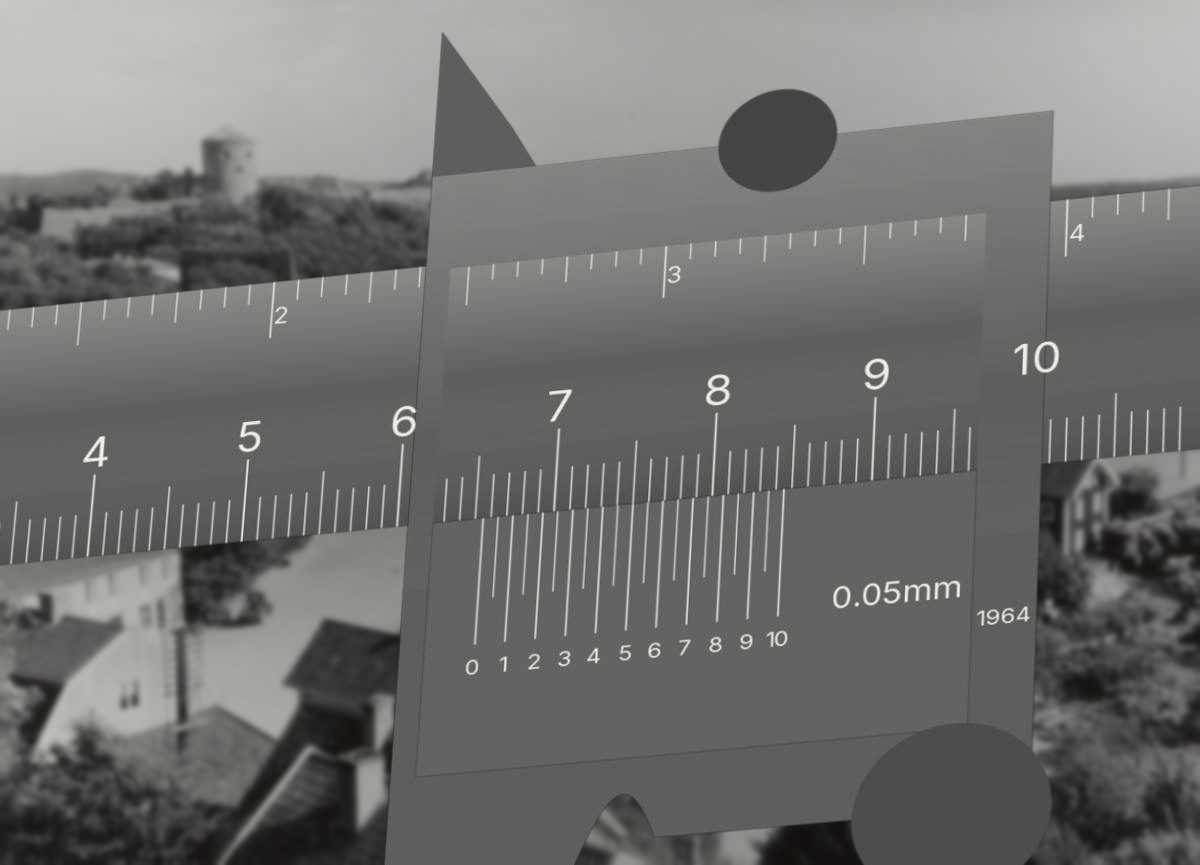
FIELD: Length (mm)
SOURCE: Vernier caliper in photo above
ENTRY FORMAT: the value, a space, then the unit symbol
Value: 65.5 mm
